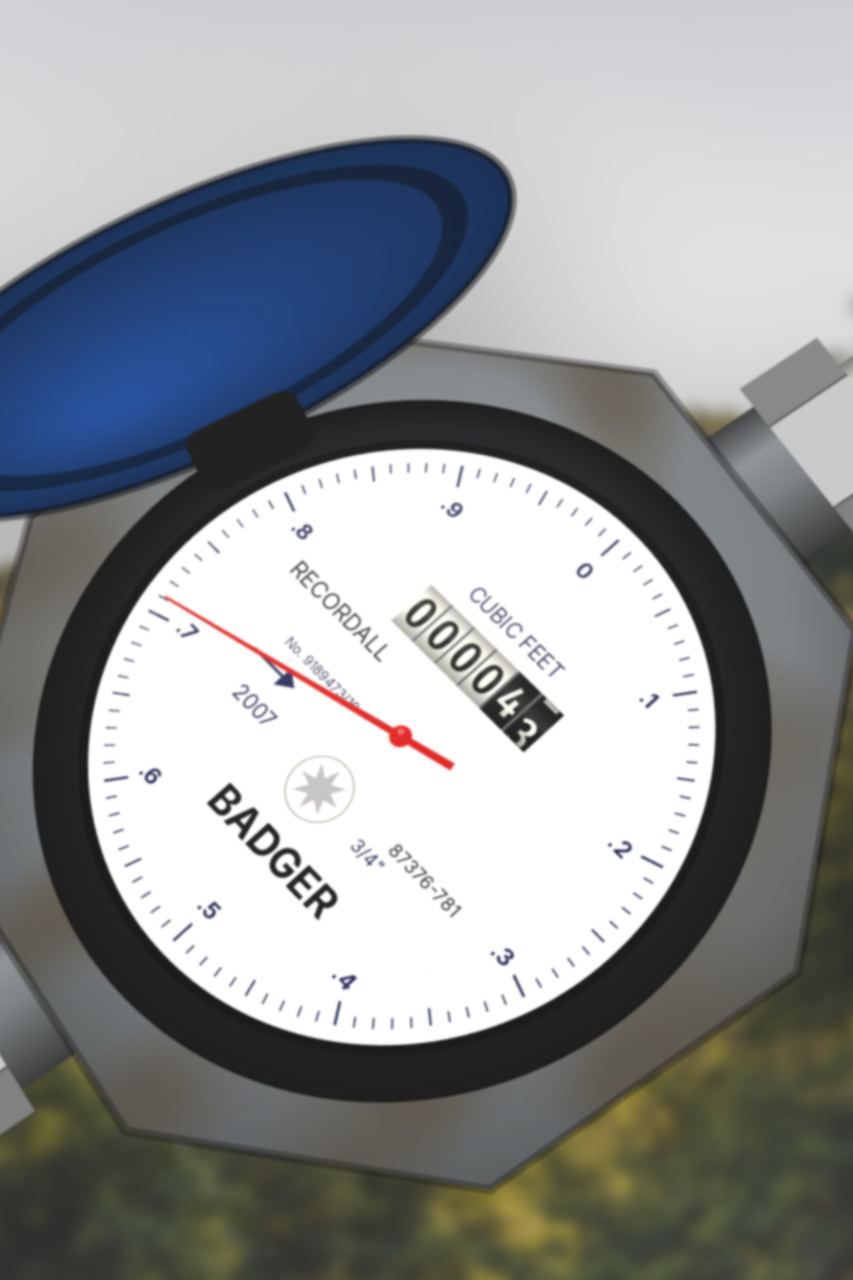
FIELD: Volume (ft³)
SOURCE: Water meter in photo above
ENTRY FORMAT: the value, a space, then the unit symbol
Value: 42.71 ft³
